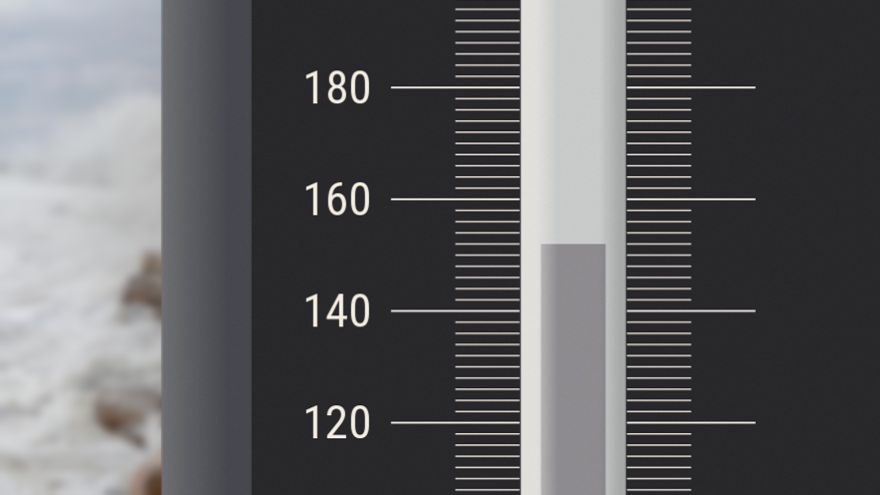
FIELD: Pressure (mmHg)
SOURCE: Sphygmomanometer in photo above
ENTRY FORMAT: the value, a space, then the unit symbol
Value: 152 mmHg
